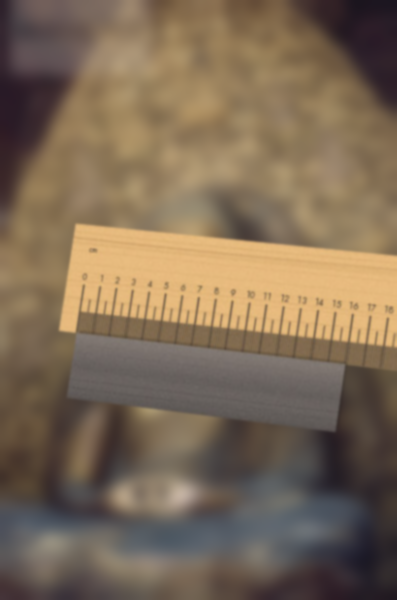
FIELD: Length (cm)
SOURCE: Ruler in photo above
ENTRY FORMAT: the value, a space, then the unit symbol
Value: 16 cm
